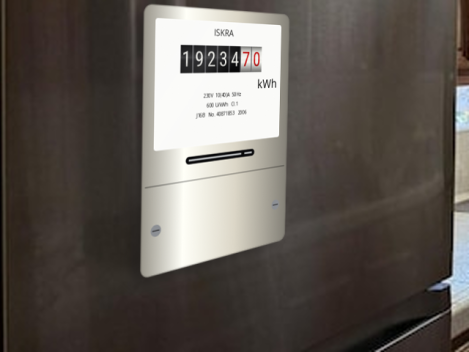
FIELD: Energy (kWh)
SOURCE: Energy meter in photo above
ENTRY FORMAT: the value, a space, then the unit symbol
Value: 19234.70 kWh
